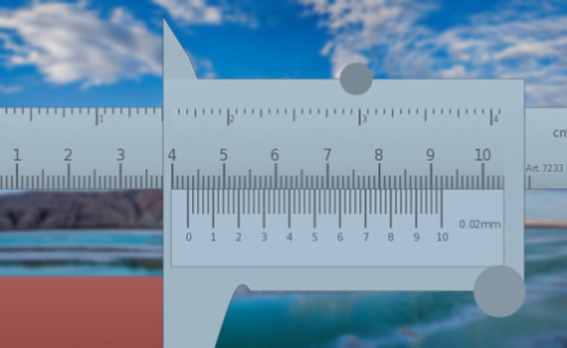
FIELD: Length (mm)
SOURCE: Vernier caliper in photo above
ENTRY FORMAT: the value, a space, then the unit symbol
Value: 43.0 mm
